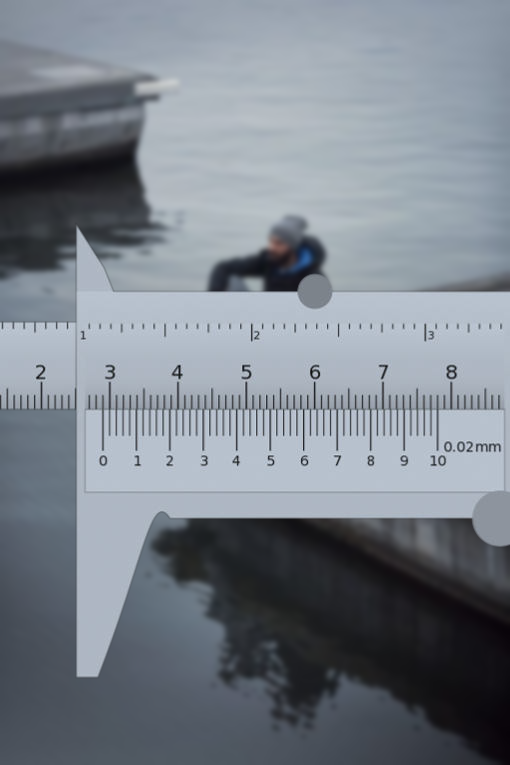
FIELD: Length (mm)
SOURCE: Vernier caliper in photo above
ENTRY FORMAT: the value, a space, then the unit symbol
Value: 29.0 mm
